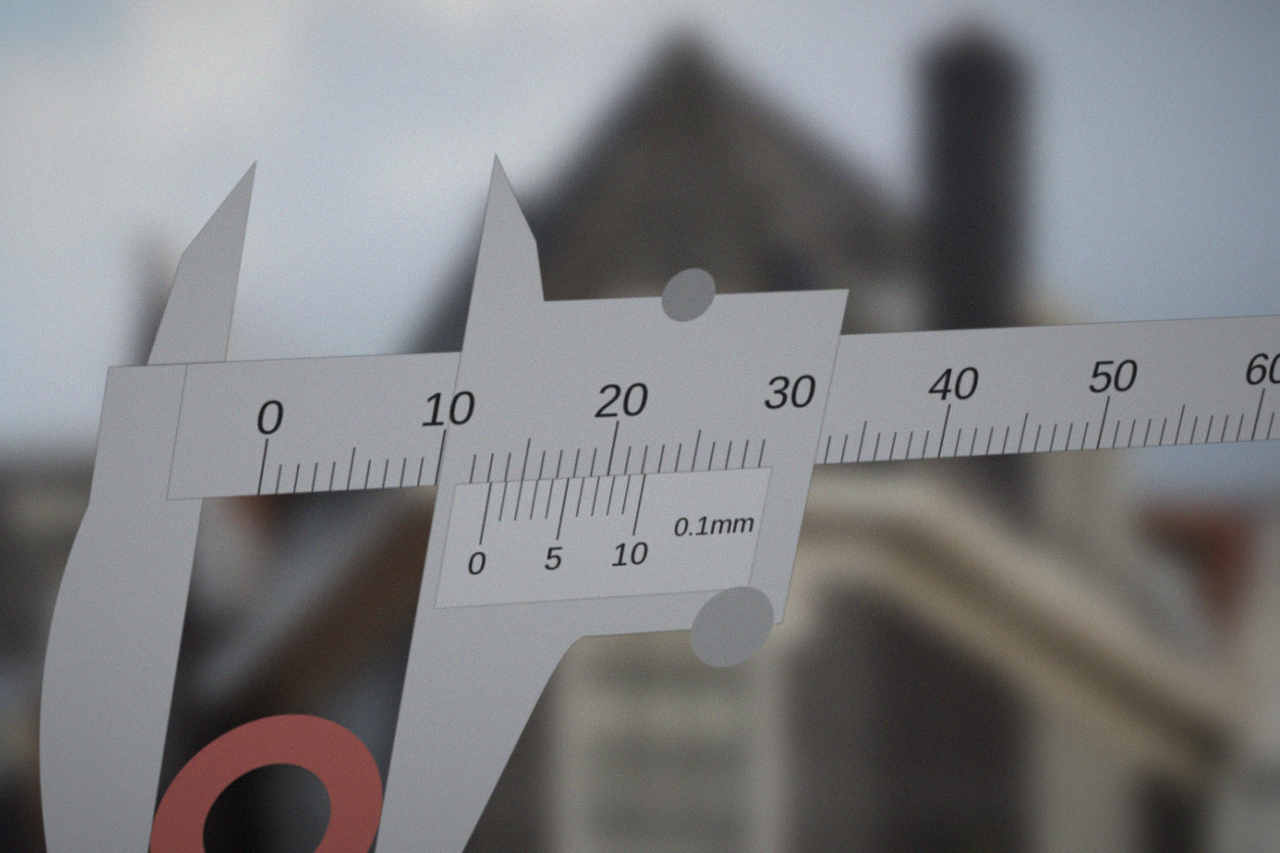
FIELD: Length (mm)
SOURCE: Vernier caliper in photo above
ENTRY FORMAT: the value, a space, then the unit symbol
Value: 13.2 mm
